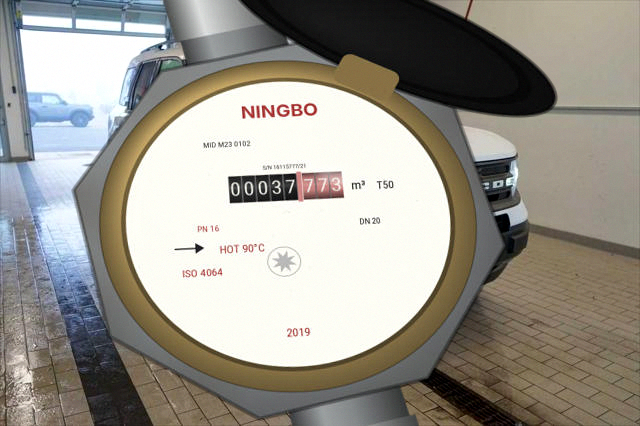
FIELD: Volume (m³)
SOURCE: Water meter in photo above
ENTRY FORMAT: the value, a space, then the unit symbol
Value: 37.773 m³
